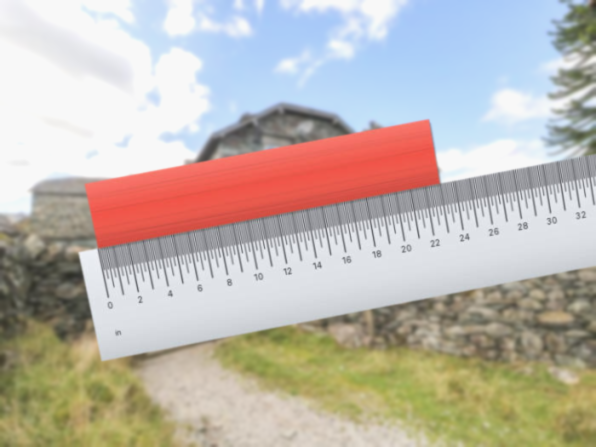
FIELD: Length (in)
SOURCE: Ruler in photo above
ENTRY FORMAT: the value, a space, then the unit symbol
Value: 23 in
